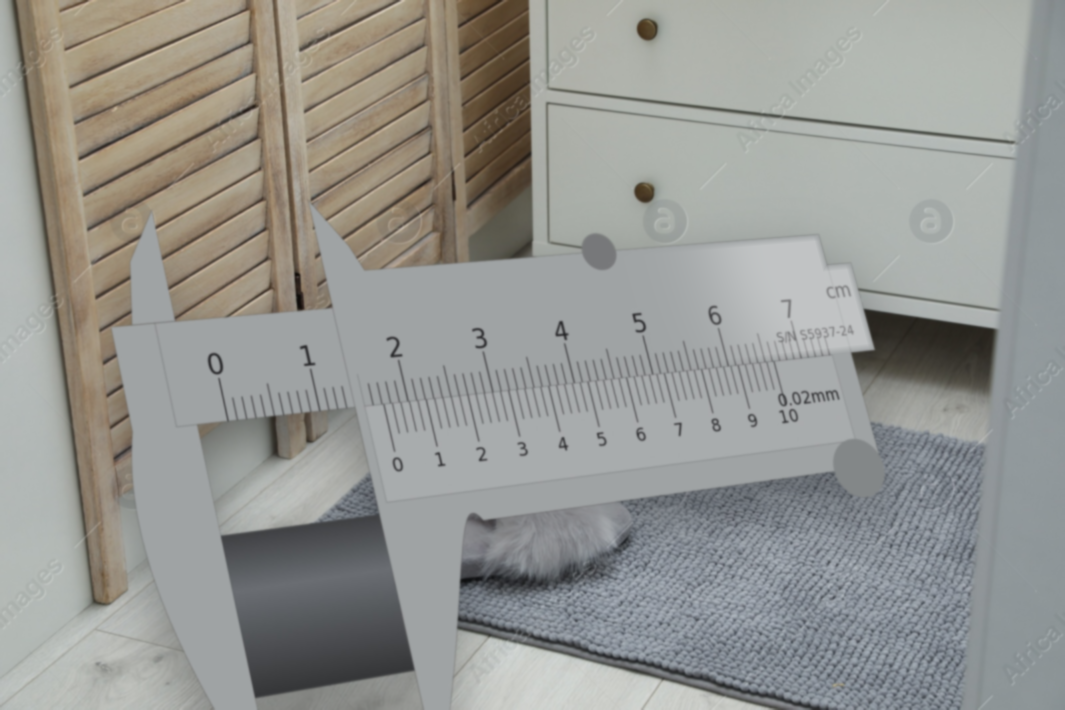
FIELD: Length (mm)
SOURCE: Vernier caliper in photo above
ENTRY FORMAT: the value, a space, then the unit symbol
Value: 17.2 mm
